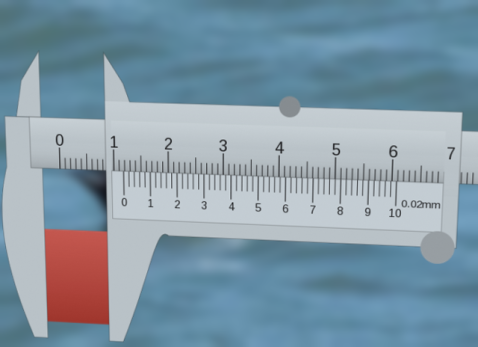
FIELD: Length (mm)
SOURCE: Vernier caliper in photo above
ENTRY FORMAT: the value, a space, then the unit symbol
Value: 11.8 mm
